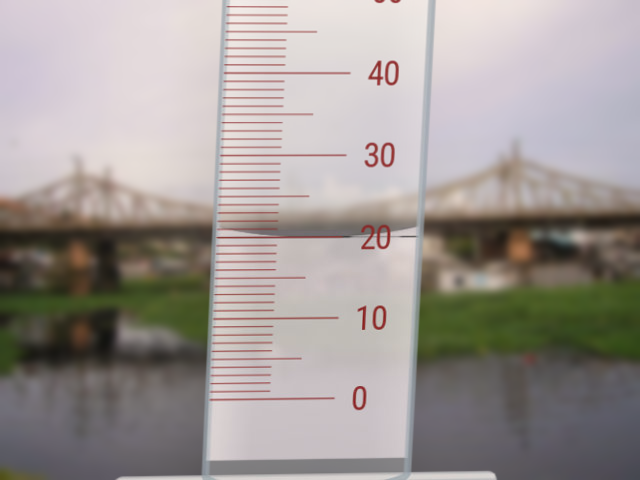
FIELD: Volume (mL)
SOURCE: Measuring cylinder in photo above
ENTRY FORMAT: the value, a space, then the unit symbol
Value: 20 mL
